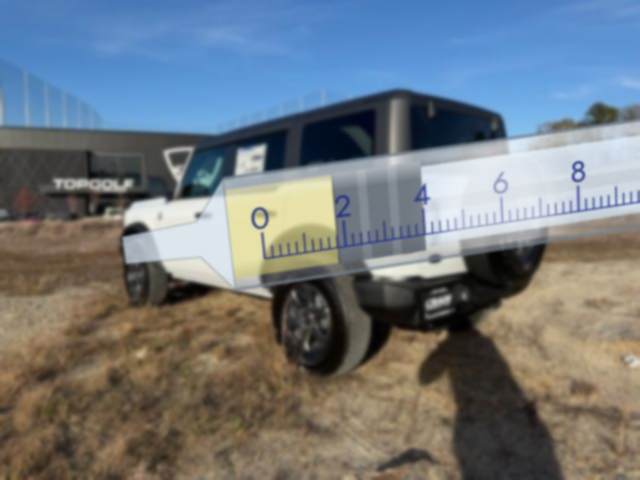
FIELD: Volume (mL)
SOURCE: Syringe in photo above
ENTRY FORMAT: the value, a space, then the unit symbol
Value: 1.8 mL
